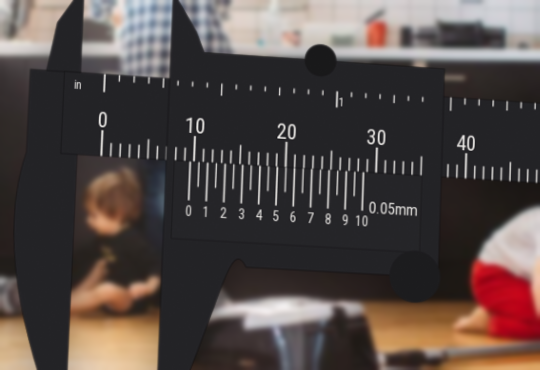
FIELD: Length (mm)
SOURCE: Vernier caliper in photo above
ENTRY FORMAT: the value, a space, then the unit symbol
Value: 9.6 mm
